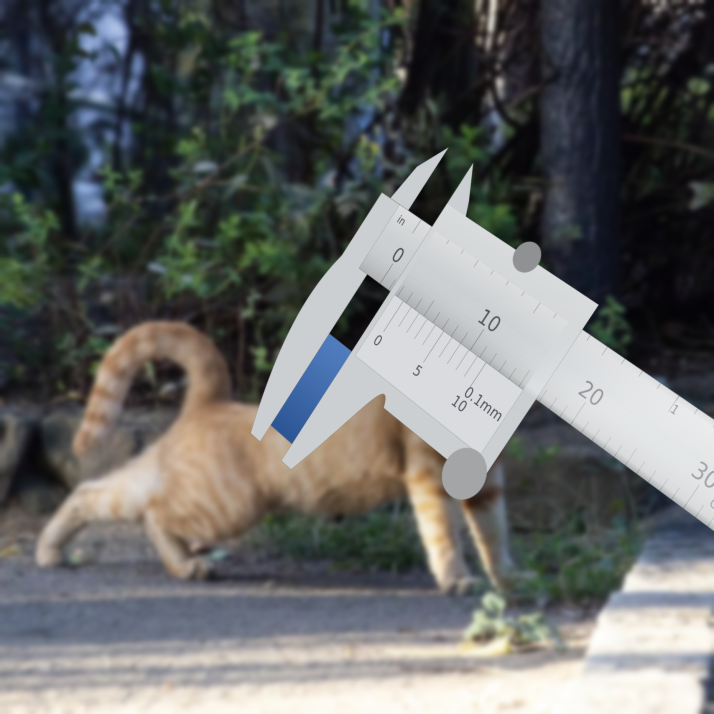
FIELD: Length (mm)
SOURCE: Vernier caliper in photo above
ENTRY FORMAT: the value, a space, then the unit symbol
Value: 2.7 mm
